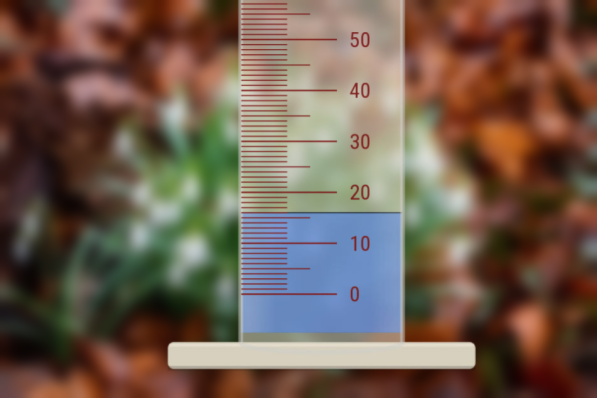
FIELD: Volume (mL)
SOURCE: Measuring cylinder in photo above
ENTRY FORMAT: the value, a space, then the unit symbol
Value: 16 mL
